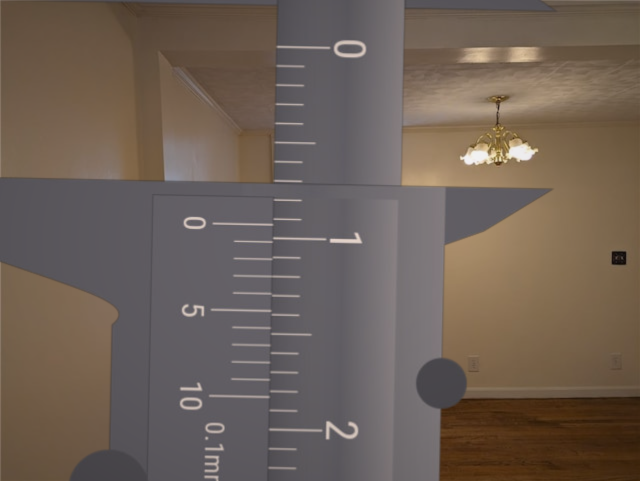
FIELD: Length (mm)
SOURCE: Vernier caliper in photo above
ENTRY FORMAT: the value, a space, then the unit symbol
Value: 9.3 mm
